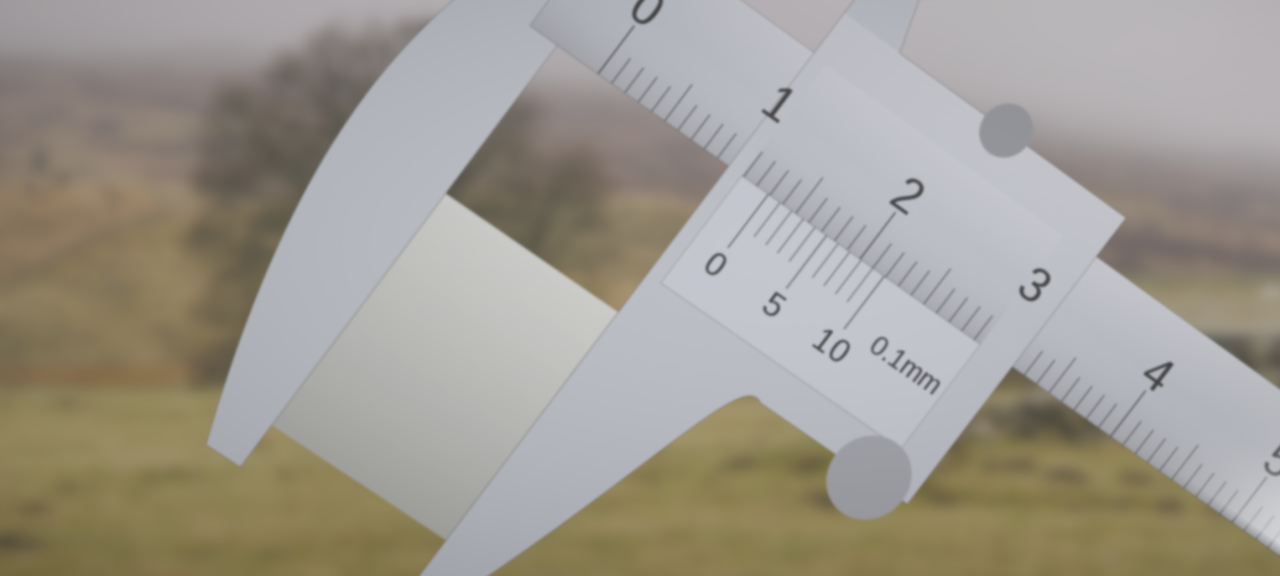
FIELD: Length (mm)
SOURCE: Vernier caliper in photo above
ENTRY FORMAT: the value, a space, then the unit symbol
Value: 12.9 mm
